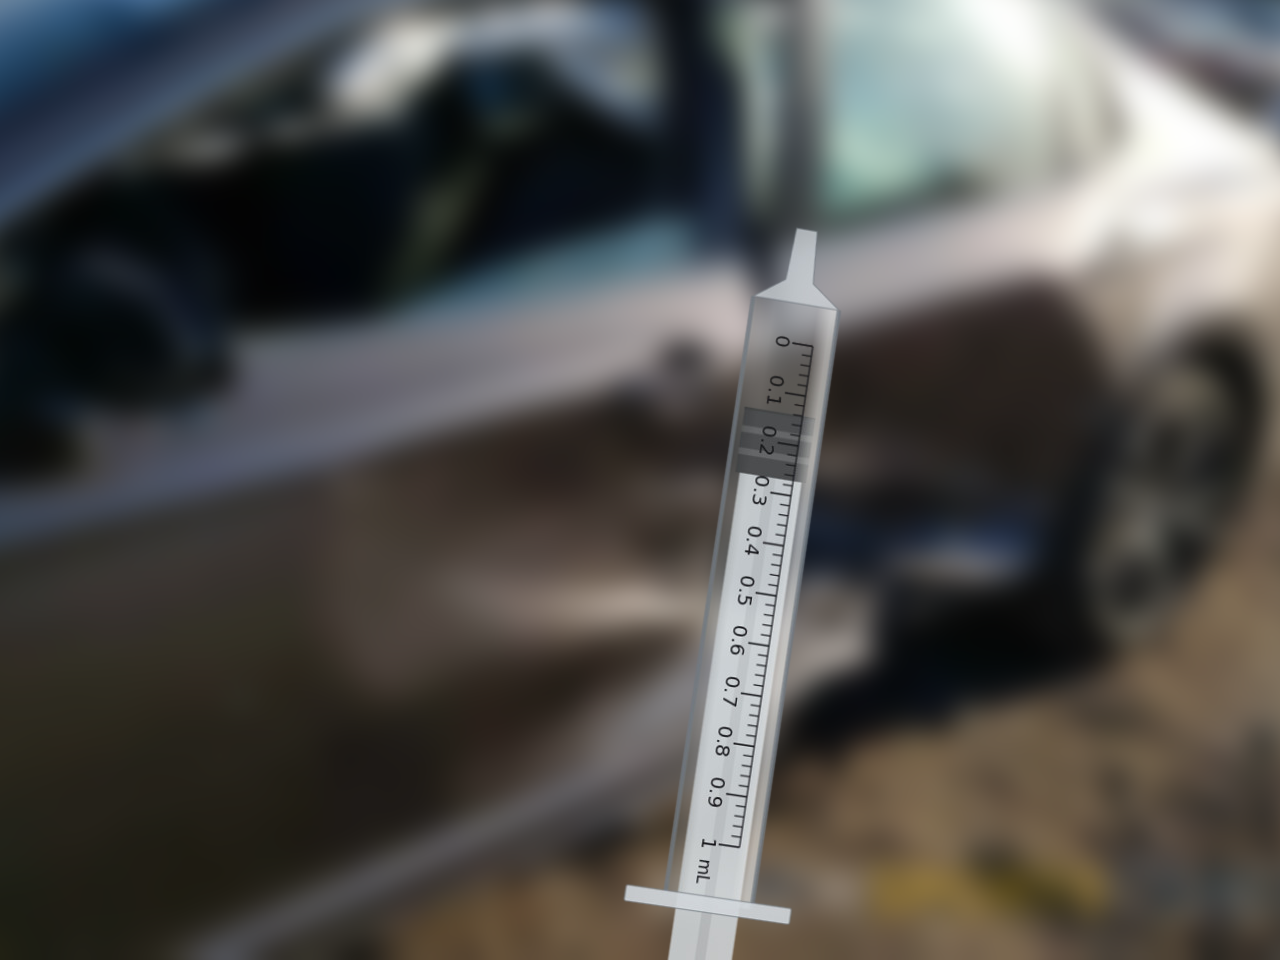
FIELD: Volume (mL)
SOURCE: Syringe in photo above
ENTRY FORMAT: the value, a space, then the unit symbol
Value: 0.14 mL
